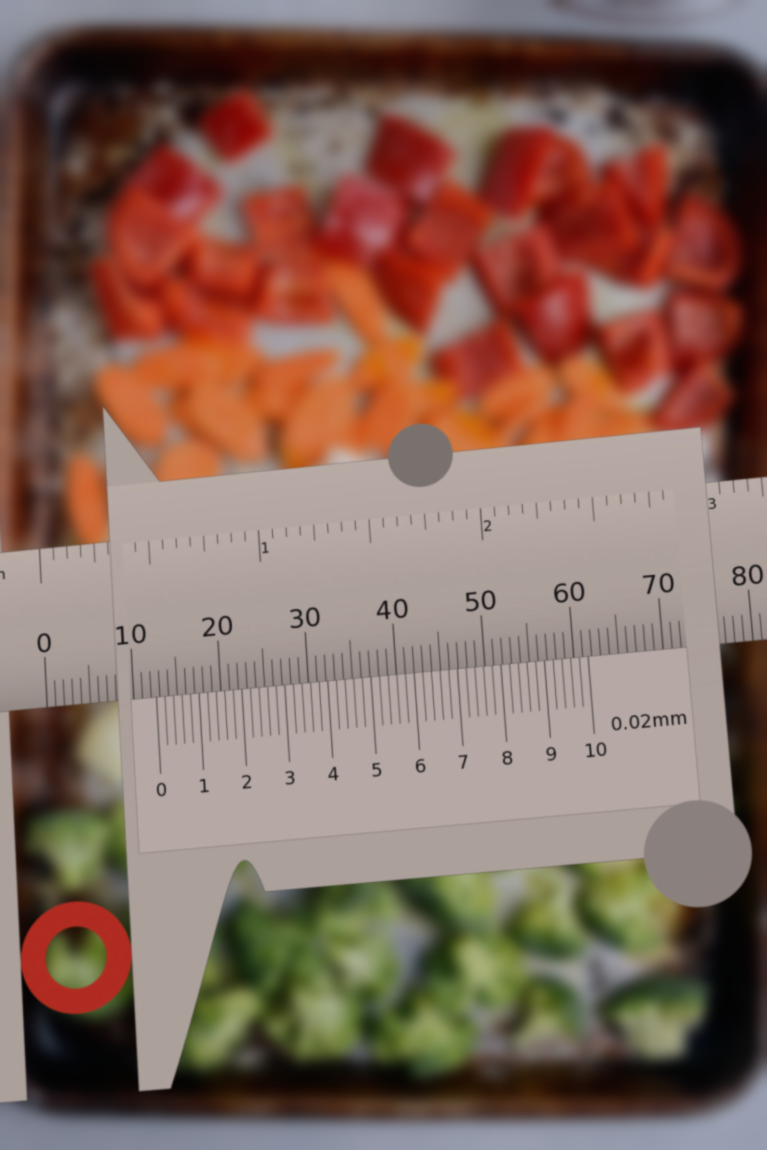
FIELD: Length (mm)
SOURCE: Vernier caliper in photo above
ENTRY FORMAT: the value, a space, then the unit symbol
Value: 12.6 mm
